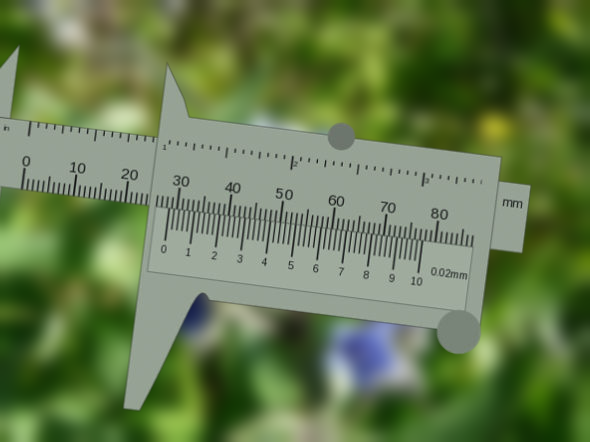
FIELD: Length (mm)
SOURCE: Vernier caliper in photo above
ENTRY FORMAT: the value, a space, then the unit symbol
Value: 28.5 mm
